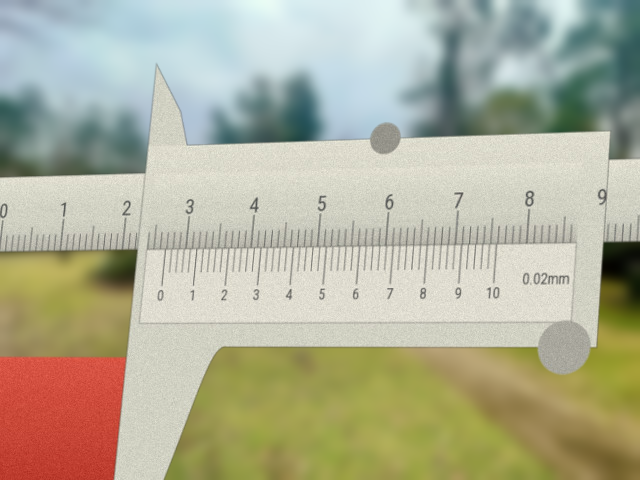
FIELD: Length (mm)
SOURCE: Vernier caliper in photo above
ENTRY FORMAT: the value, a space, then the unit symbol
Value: 26.8 mm
